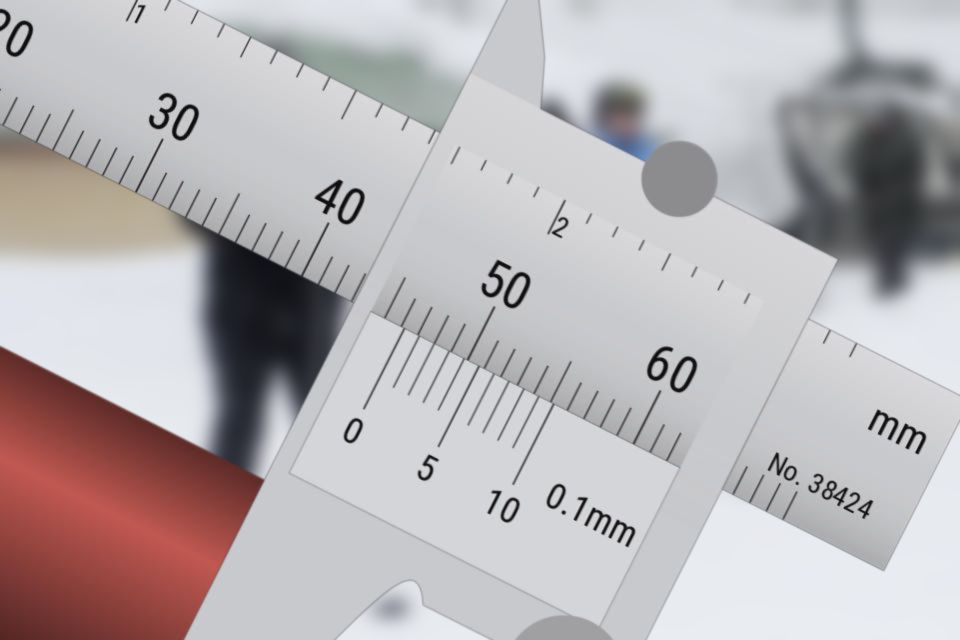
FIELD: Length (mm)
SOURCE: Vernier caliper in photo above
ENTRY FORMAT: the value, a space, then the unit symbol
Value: 46.2 mm
